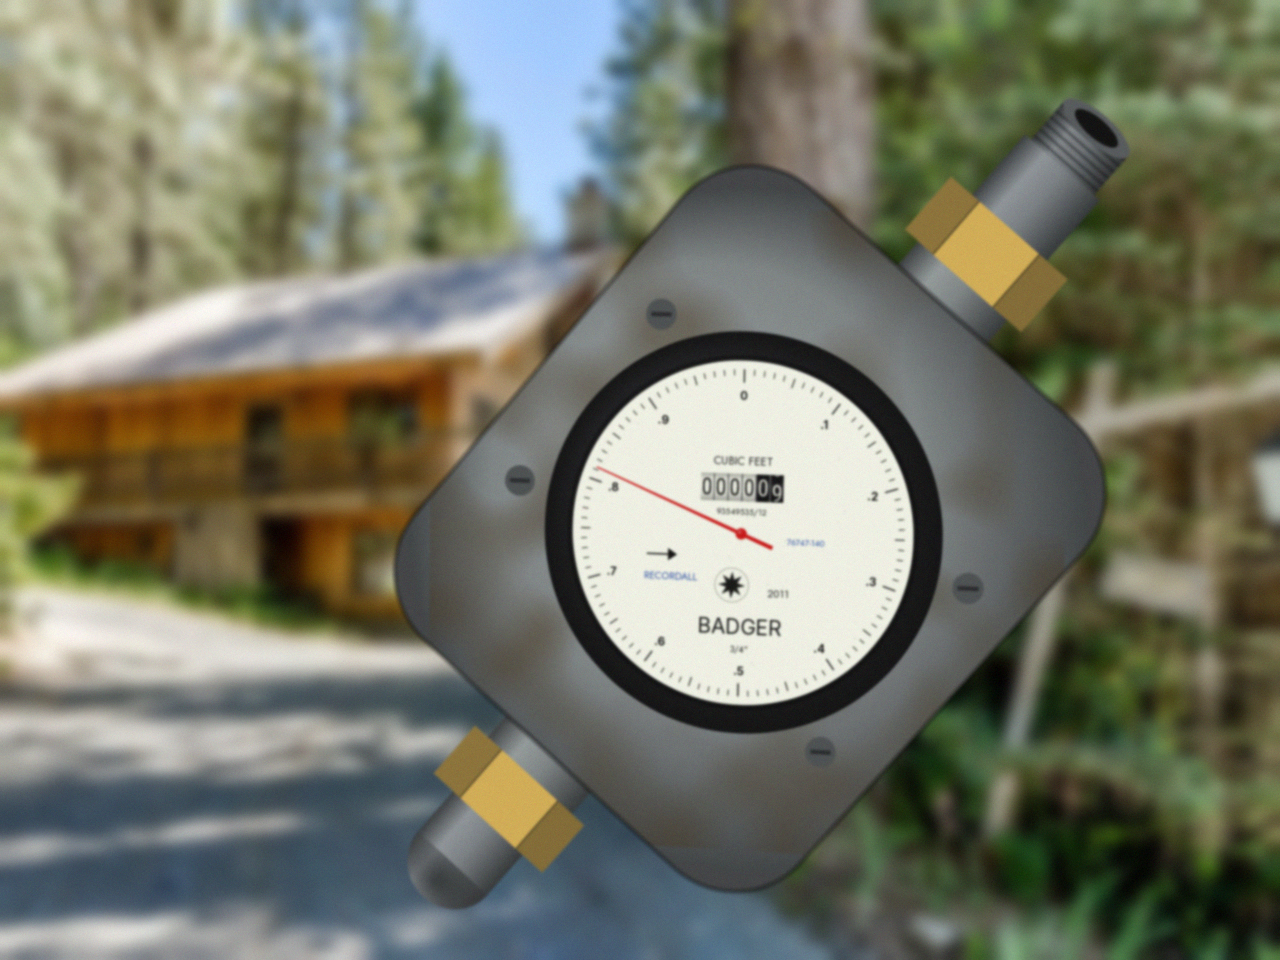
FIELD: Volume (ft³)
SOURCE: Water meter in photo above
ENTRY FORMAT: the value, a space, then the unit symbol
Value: 8.81 ft³
